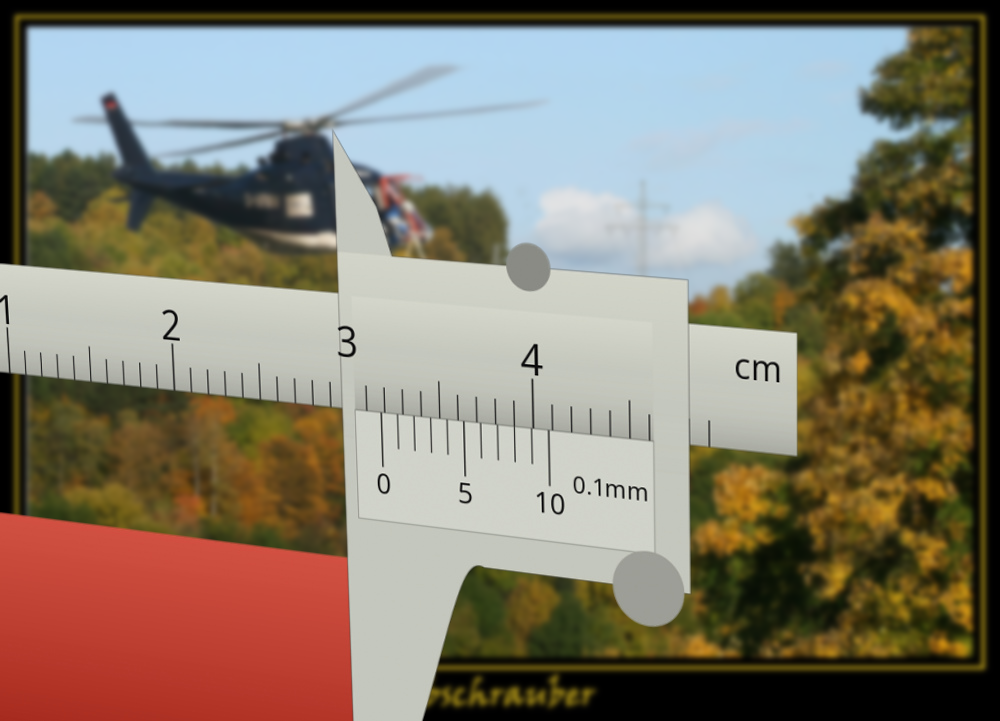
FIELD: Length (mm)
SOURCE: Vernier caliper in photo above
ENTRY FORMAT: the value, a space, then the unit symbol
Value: 31.8 mm
